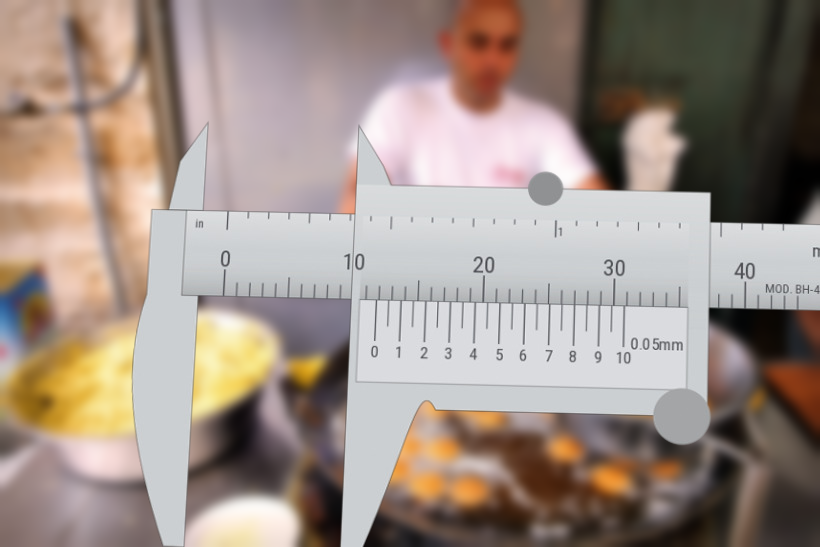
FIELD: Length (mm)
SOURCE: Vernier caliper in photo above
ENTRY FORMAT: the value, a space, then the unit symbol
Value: 11.8 mm
